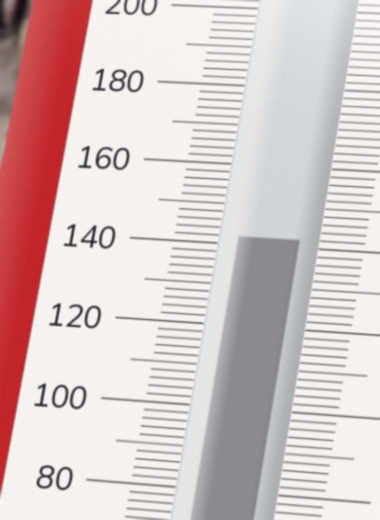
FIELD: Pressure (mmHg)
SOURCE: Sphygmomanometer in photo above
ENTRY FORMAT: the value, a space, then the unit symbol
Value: 142 mmHg
